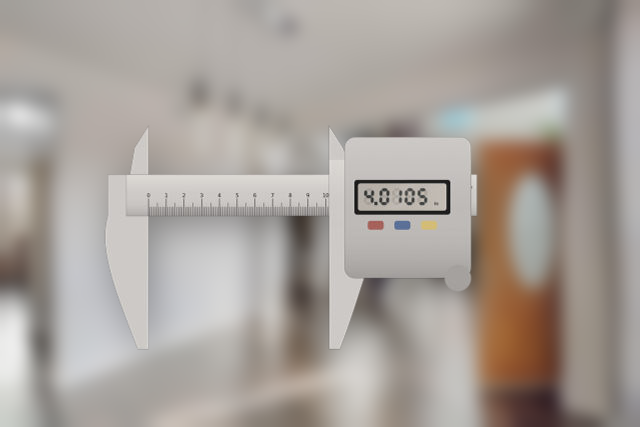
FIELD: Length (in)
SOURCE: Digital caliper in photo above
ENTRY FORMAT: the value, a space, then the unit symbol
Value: 4.0105 in
